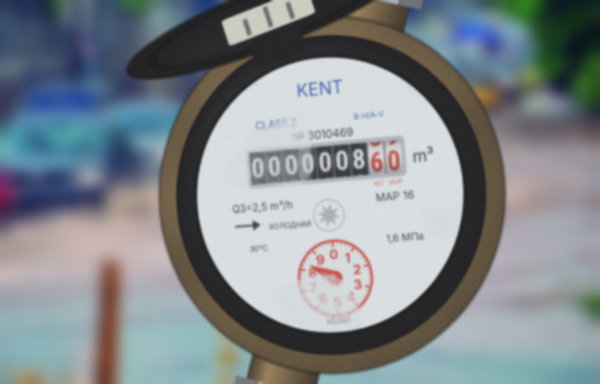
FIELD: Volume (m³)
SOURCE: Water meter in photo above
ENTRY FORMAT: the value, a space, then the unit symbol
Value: 8.598 m³
